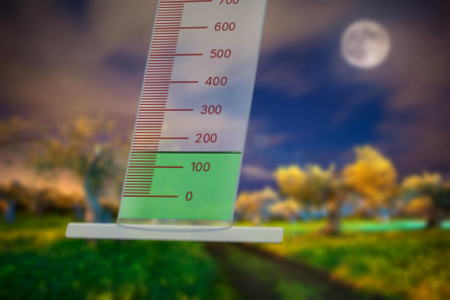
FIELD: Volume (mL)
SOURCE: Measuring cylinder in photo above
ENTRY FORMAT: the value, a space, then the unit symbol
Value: 150 mL
